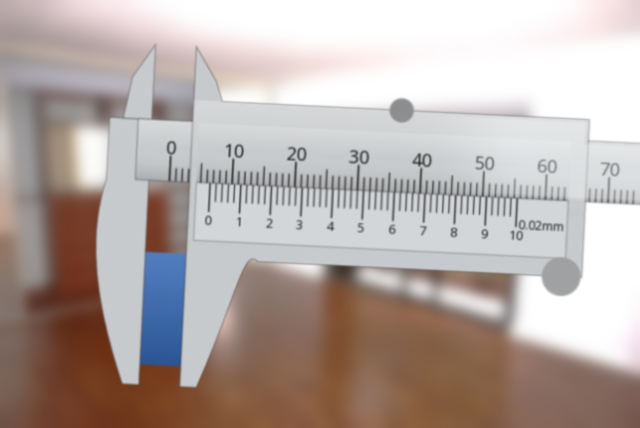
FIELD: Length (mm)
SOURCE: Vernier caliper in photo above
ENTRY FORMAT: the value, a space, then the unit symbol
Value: 6.5 mm
